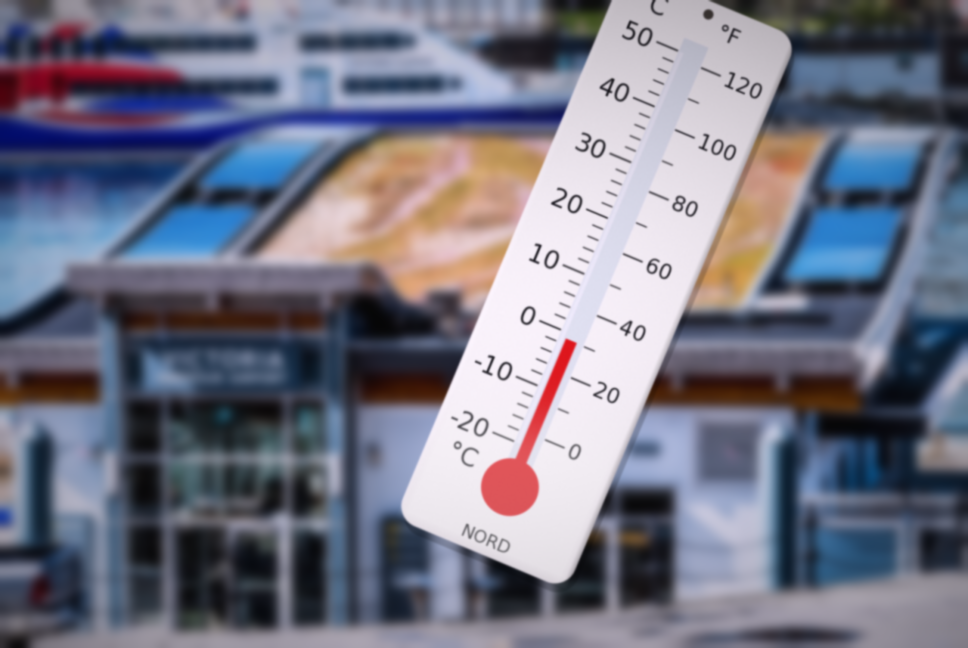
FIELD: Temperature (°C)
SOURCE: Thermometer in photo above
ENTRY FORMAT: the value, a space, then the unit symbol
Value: -1 °C
